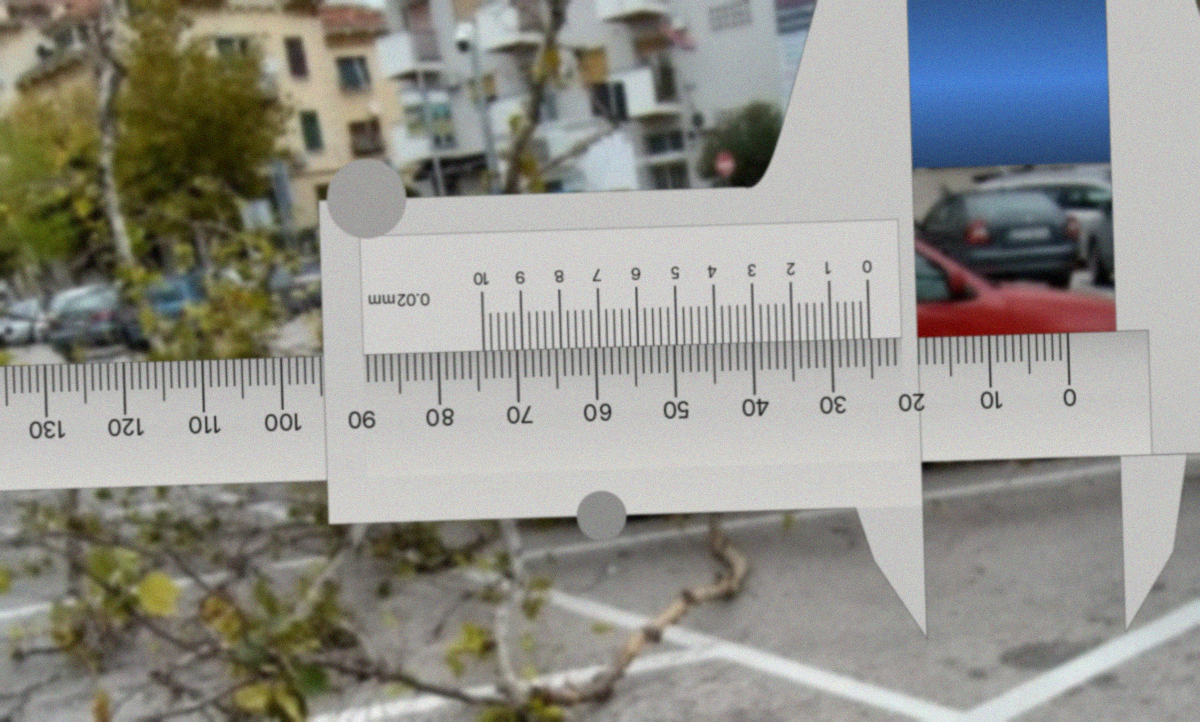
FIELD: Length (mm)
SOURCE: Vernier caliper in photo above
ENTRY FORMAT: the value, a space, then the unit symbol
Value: 25.2 mm
